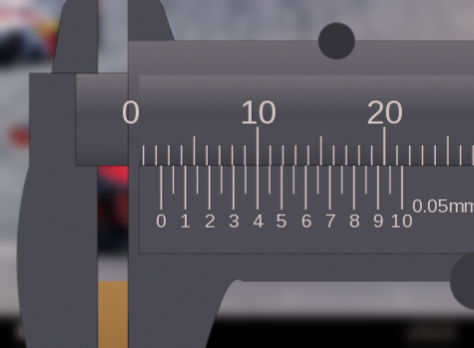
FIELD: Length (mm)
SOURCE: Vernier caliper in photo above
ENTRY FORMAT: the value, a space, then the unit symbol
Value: 2.4 mm
